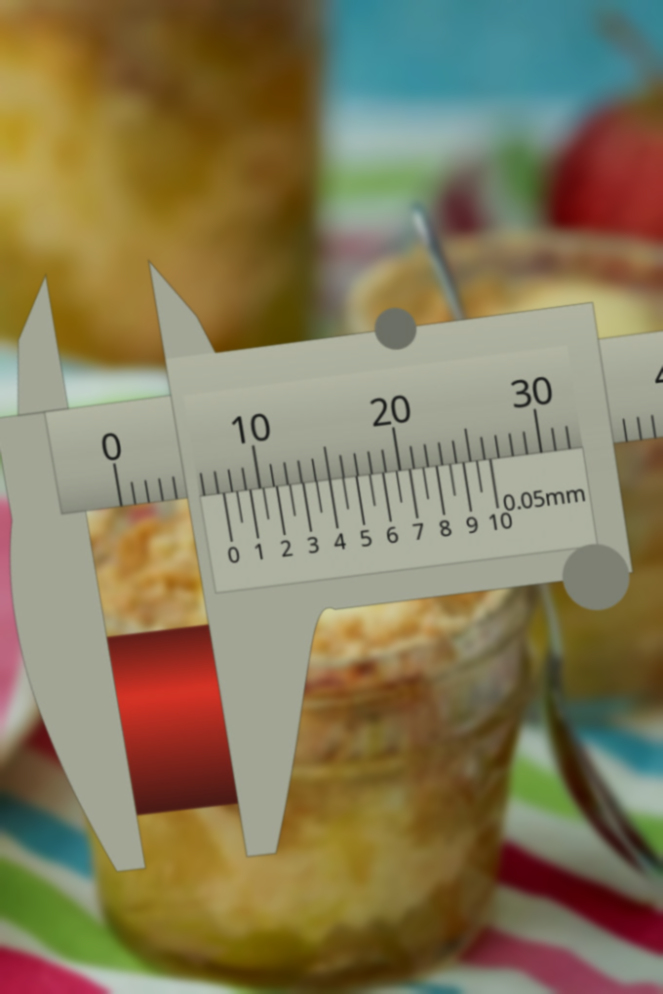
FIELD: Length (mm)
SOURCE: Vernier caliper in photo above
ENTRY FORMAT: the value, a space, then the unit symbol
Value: 7.4 mm
